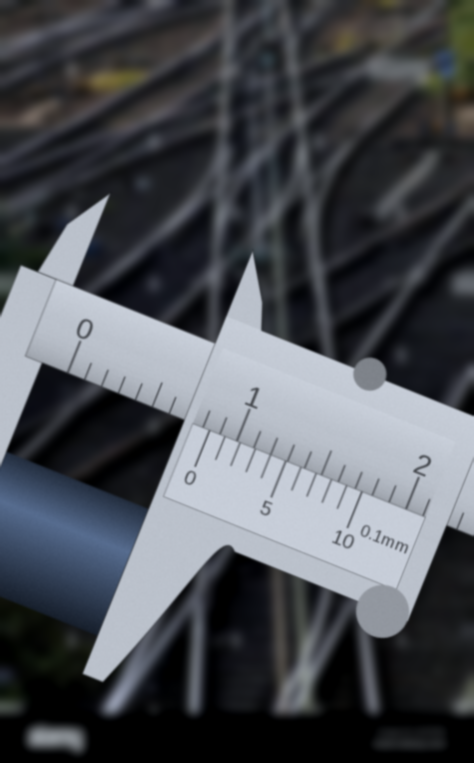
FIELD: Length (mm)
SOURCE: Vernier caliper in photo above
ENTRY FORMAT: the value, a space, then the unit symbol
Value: 8.4 mm
